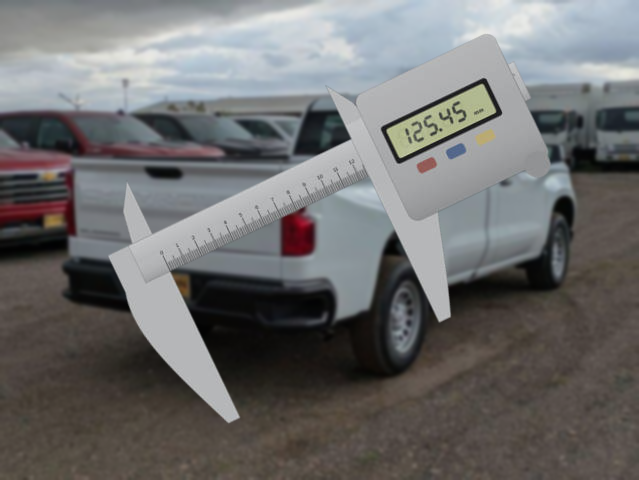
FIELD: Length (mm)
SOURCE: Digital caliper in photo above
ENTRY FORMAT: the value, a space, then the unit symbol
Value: 125.45 mm
